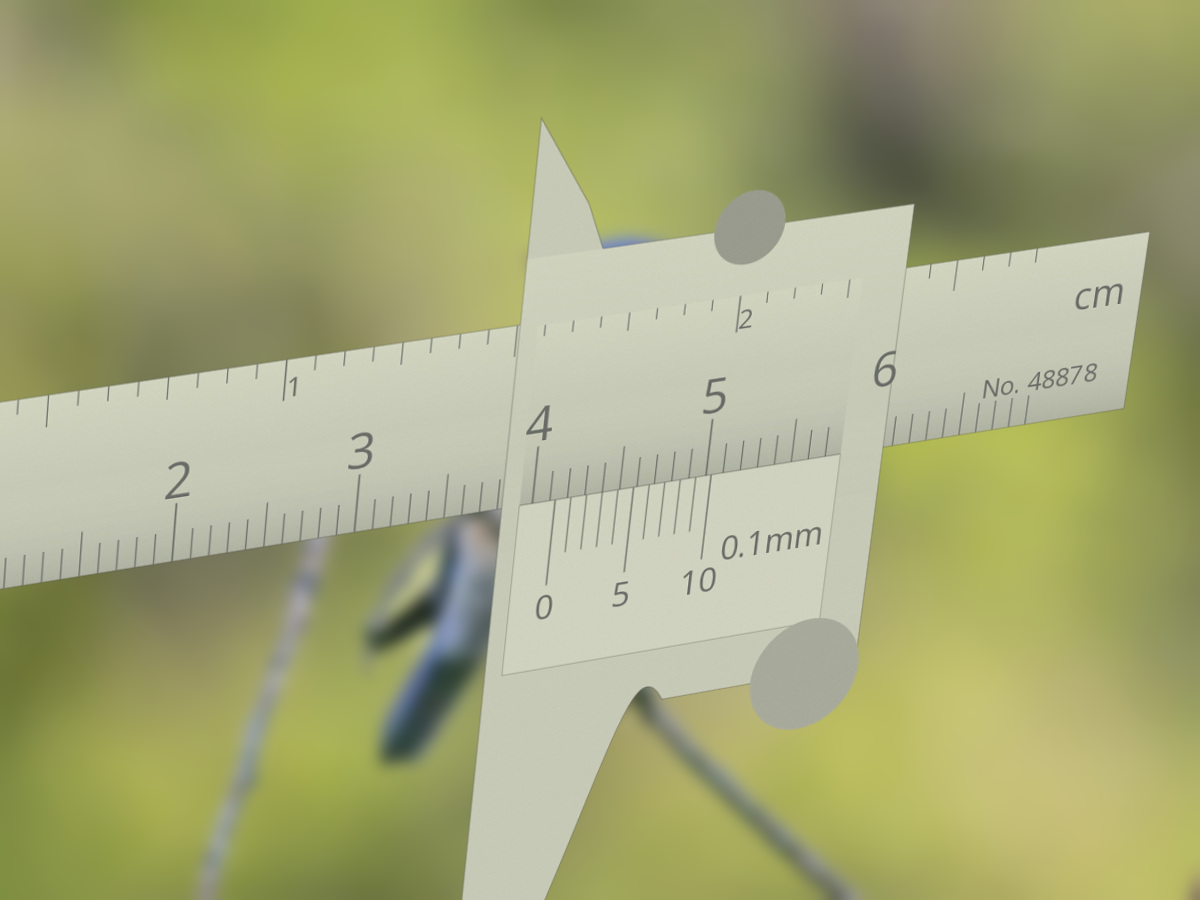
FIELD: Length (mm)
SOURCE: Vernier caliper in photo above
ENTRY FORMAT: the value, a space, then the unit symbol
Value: 41.3 mm
